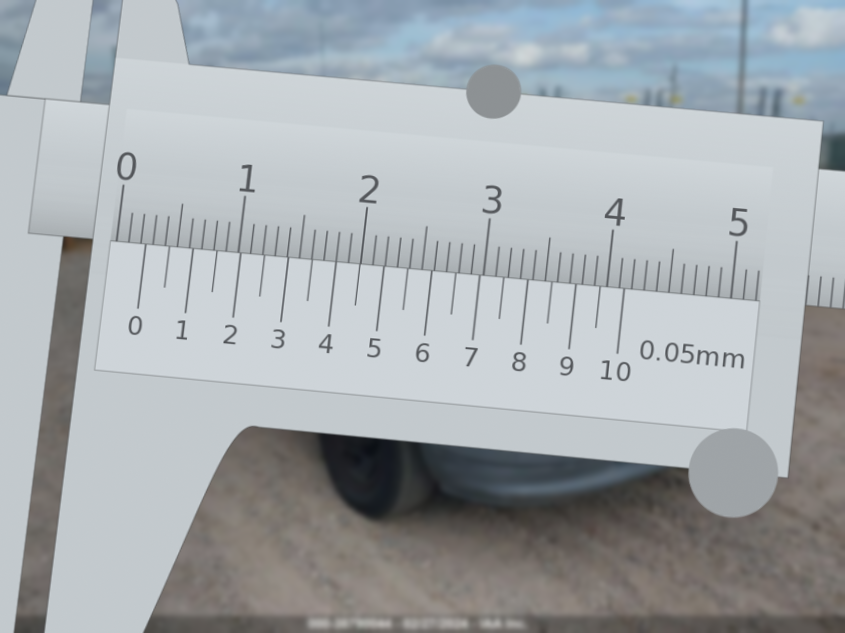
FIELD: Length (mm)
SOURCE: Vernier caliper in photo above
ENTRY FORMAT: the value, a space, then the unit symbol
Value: 2.4 mm
